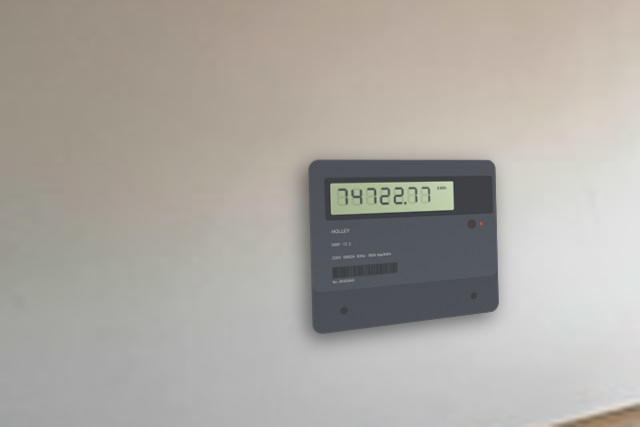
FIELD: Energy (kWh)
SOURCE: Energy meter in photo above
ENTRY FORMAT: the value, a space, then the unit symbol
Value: 74722.77 kWh
